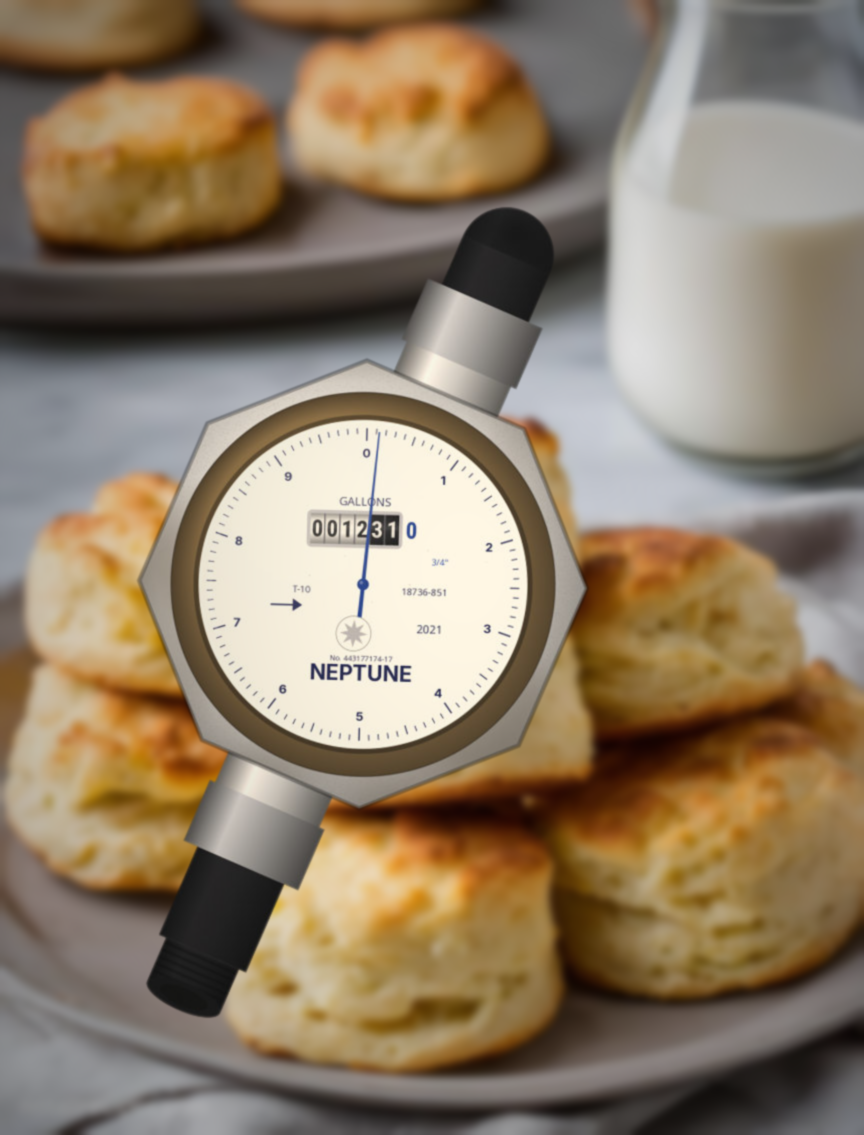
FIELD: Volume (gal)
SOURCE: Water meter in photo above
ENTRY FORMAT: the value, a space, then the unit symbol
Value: 12310.1 gal
